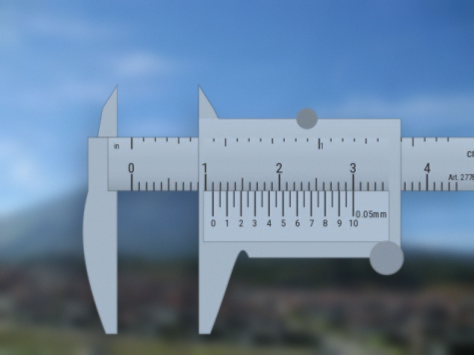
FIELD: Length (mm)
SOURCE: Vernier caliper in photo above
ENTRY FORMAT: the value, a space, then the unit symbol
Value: 11.0 mm
